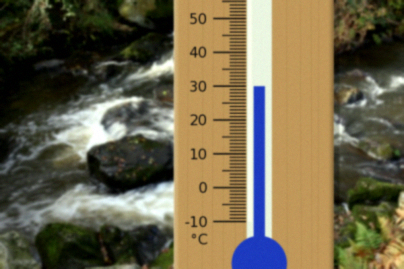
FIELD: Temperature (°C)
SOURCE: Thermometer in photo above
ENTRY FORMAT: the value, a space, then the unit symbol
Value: 30 °C
